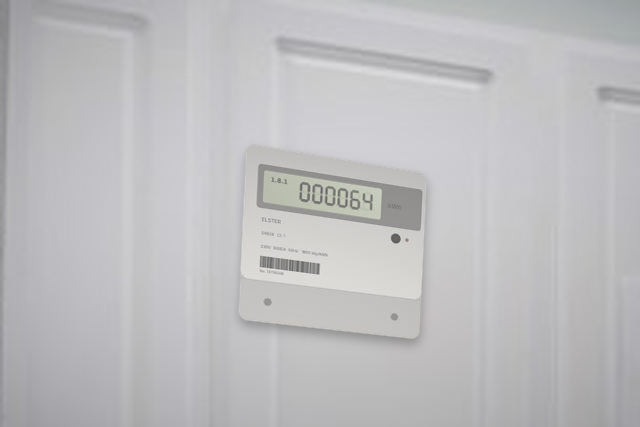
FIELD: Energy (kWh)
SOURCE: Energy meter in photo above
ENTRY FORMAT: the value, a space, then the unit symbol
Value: 64 kWh
